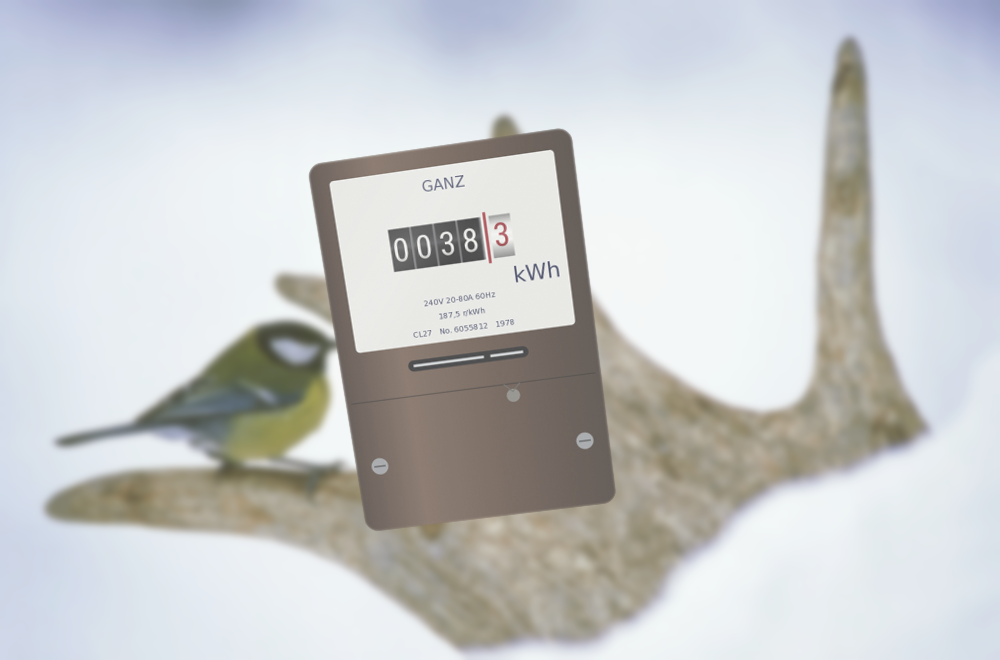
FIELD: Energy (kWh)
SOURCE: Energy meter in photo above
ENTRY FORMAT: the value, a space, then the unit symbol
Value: 38.3 kWh
